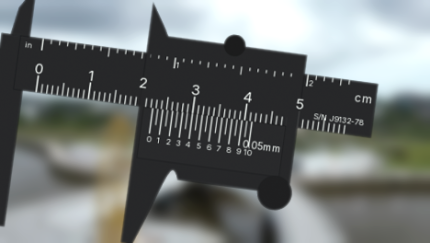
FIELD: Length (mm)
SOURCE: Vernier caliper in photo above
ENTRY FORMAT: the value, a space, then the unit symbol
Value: 22.4 mm
